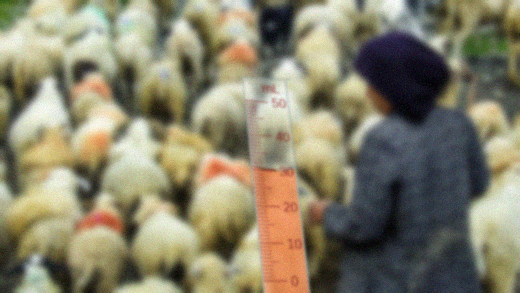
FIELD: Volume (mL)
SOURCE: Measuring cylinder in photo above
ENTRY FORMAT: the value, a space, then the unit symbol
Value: 30 mL
